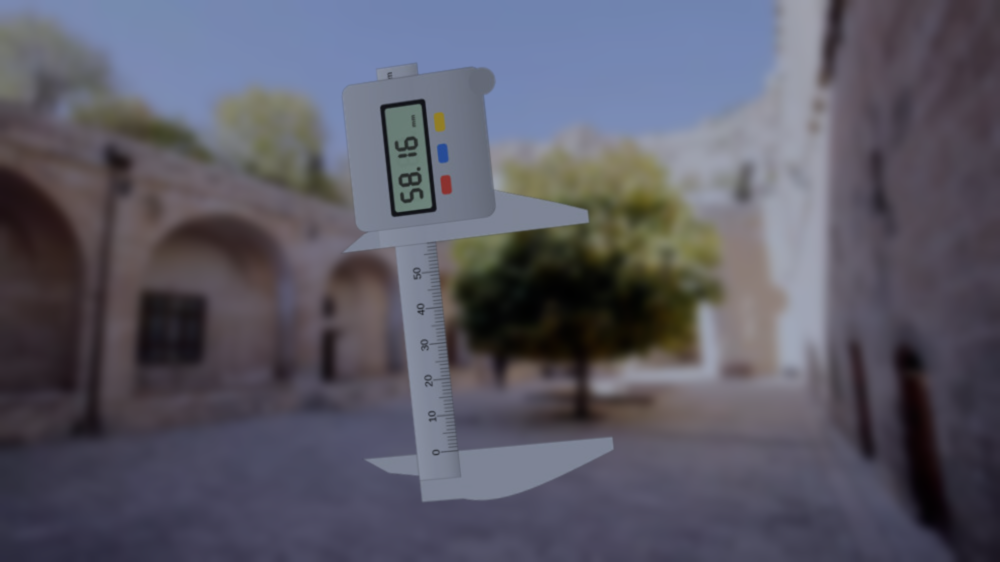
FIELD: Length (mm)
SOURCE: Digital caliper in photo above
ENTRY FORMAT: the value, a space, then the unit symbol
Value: 58.16 mm
